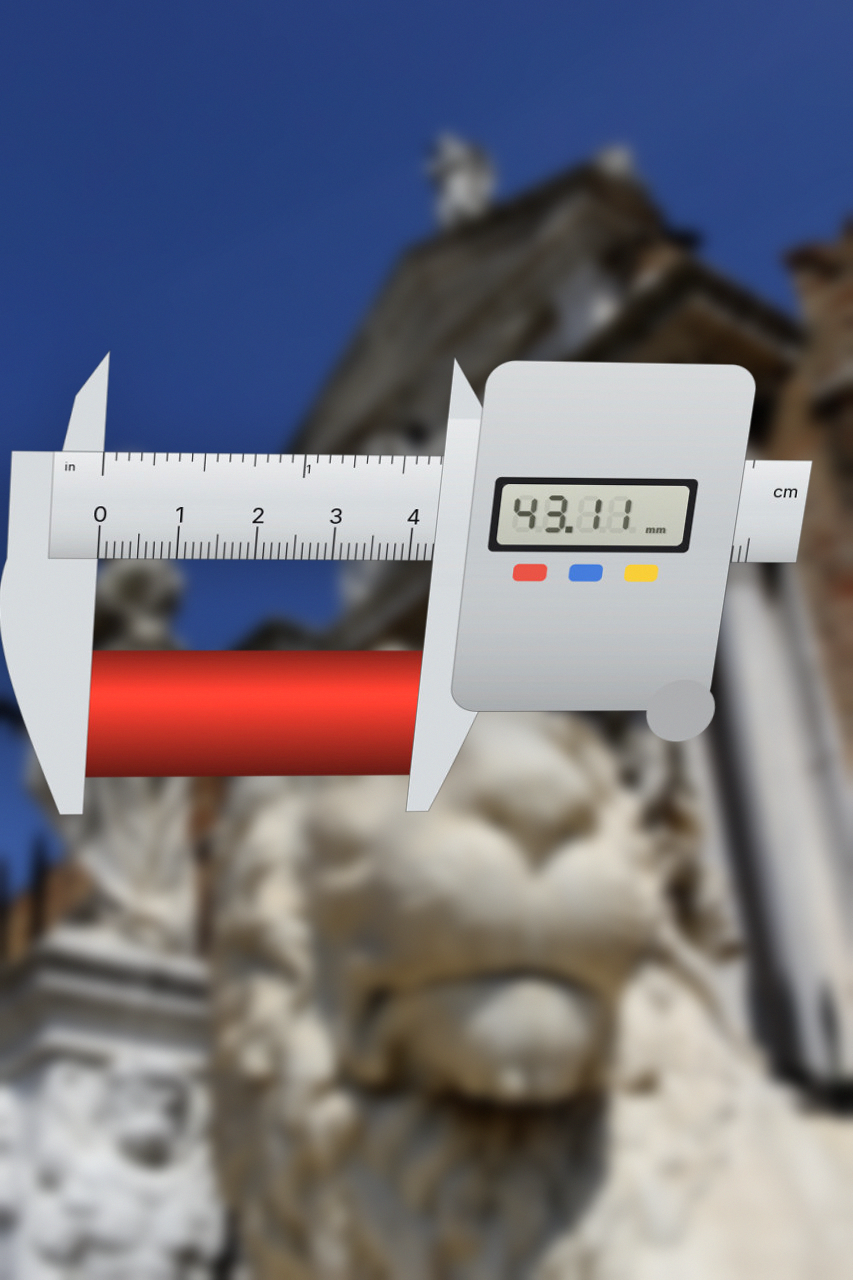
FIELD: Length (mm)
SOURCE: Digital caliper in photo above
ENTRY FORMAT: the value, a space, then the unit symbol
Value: 43.11 mm
